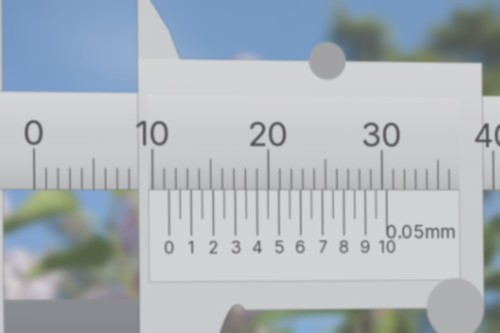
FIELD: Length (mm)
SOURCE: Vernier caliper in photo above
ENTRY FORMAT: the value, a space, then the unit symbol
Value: 11.4 mm
